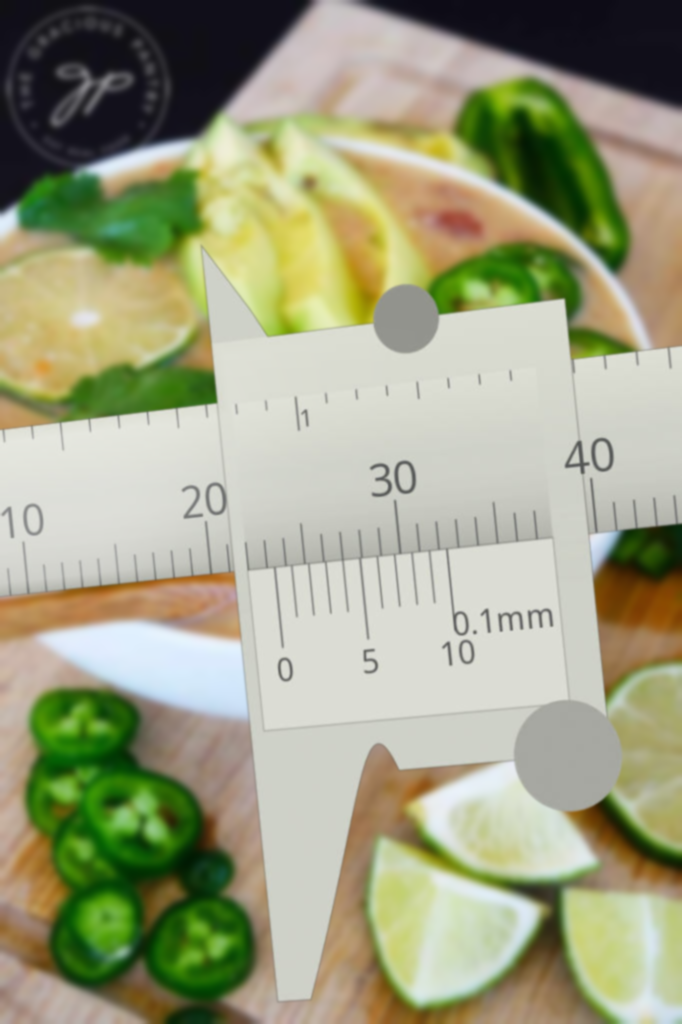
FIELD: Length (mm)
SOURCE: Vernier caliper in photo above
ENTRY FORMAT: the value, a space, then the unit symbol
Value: 23.4 mm
